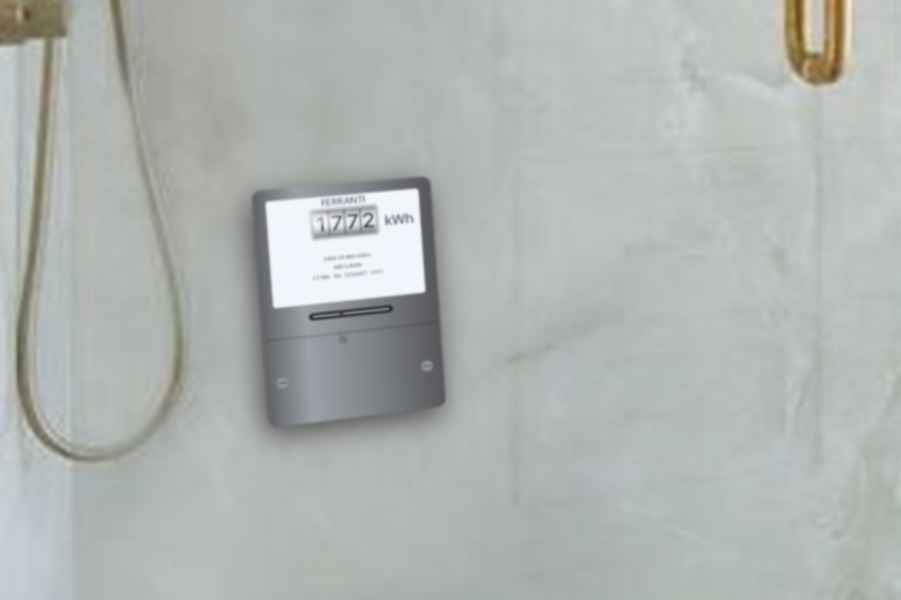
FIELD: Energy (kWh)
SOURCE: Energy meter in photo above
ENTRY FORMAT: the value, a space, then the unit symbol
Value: 1772 kWh
